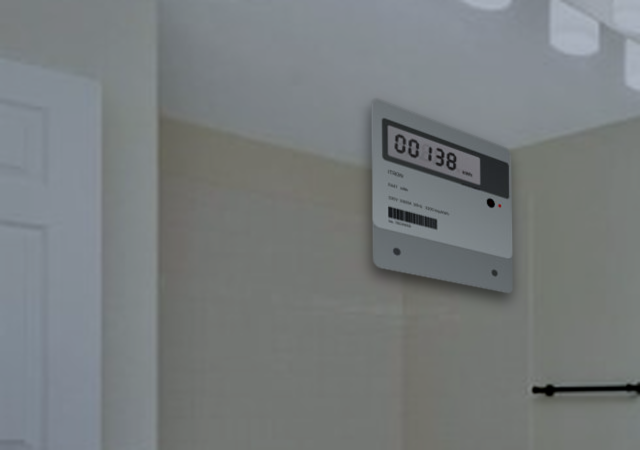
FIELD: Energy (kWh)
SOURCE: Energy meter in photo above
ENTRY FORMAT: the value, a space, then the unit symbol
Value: 138 kWh
